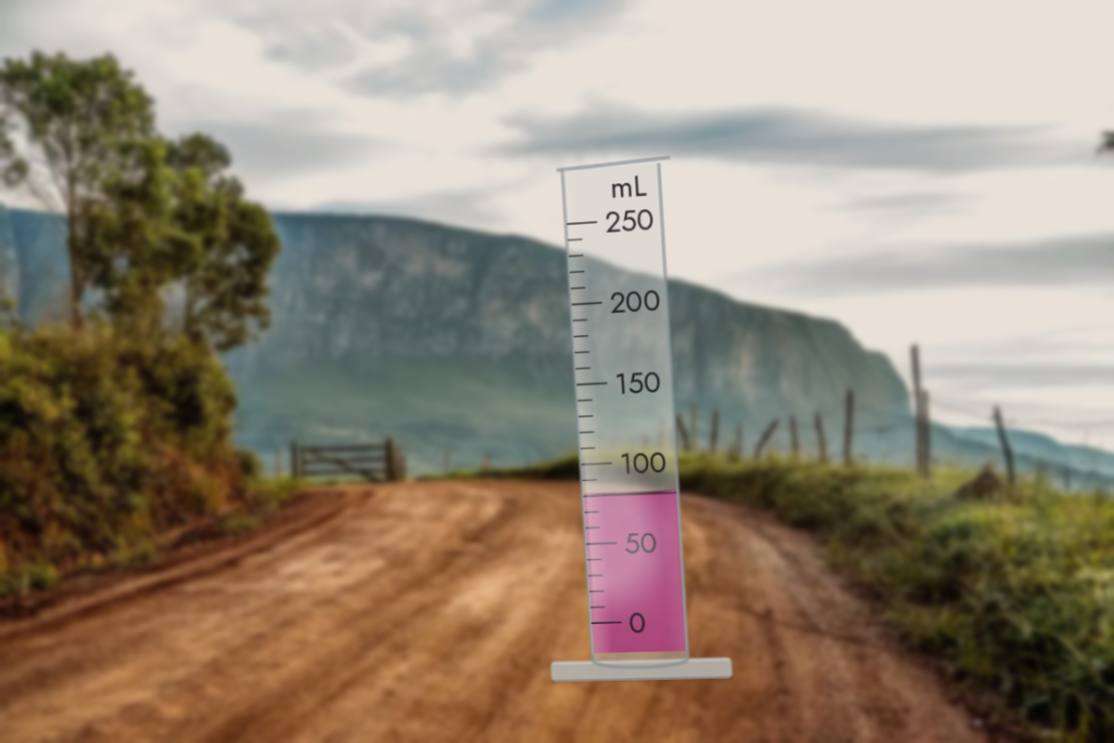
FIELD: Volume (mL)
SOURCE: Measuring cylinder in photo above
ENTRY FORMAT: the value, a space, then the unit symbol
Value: 80 mL
